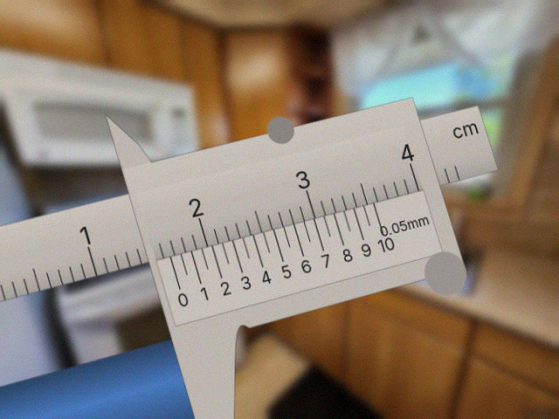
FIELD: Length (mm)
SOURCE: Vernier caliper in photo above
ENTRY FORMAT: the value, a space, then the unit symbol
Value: 16.6 mm
